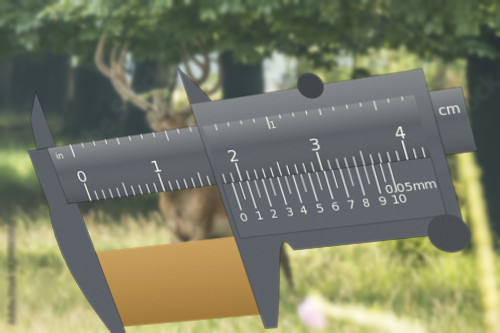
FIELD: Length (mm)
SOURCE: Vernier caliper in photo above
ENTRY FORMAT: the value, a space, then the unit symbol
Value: 18.8 mm
